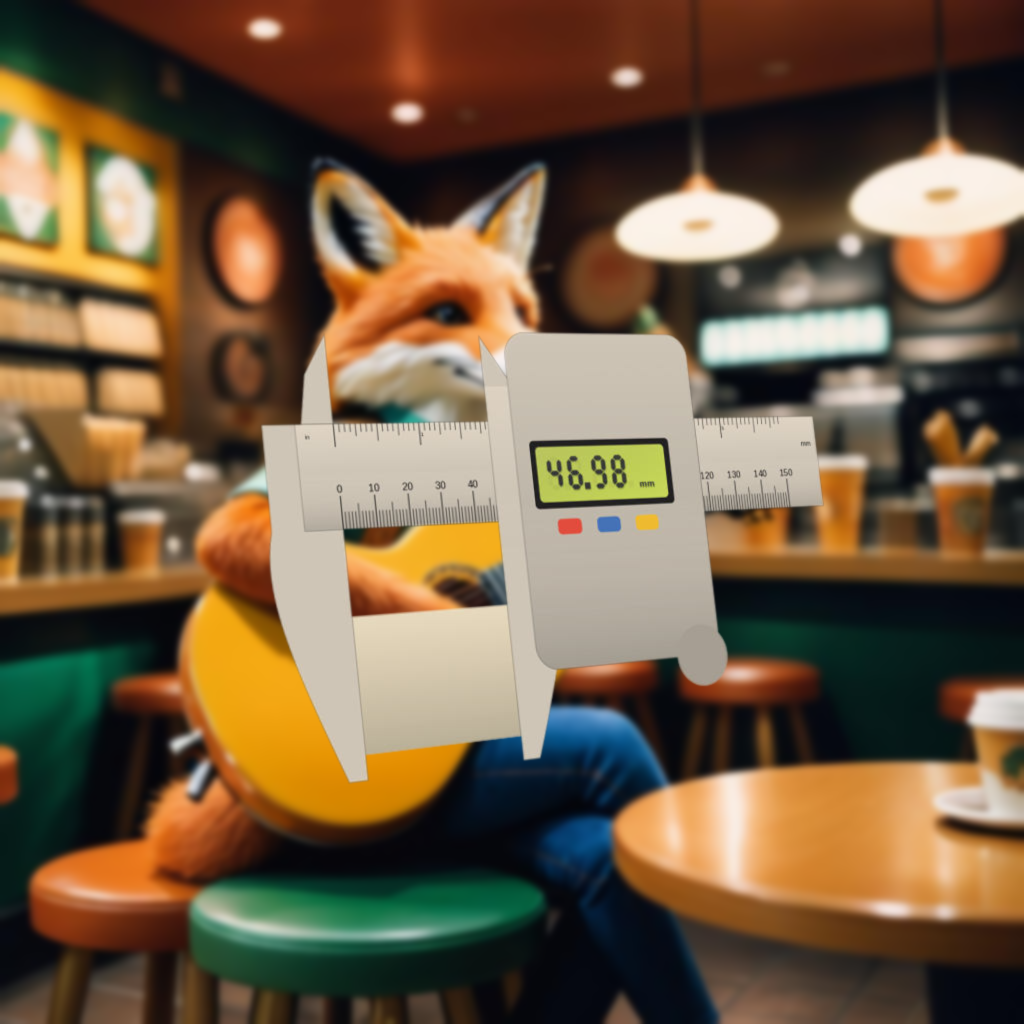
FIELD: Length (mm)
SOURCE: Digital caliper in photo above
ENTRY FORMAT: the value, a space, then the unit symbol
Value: 46.98 mm
